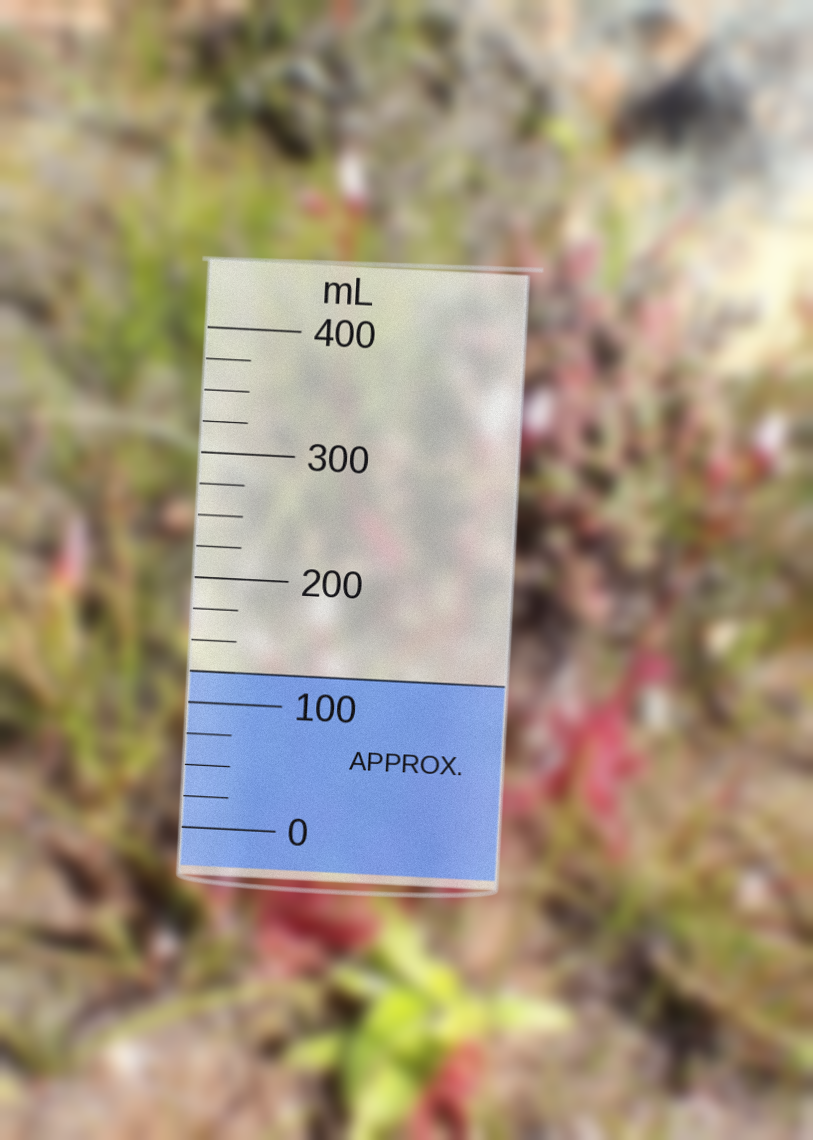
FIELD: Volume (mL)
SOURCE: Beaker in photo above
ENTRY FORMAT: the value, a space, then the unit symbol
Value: 125 mL
